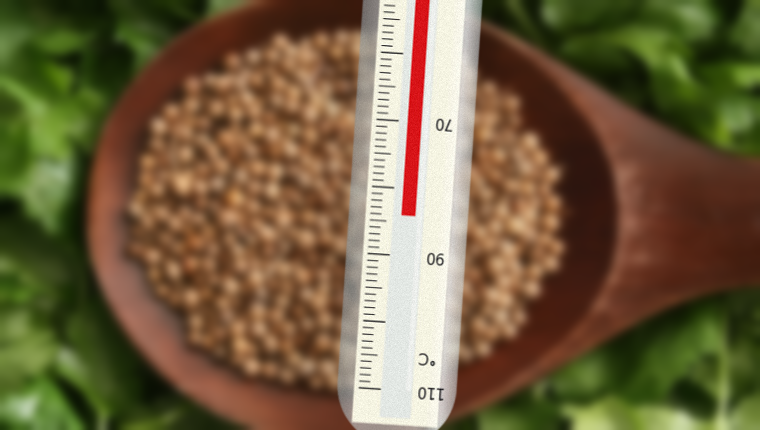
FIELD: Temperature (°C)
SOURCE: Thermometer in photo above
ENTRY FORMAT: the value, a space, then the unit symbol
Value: 84 °C
